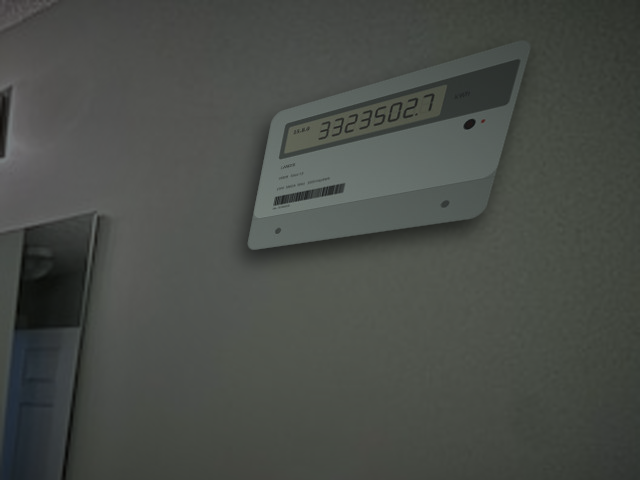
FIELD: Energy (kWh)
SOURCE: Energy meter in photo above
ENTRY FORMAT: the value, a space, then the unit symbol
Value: 3323502.7 kWh
